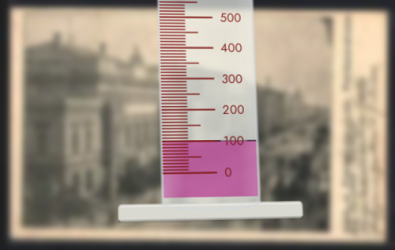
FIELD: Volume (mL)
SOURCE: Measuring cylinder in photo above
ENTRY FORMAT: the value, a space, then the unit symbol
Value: 100 mL
